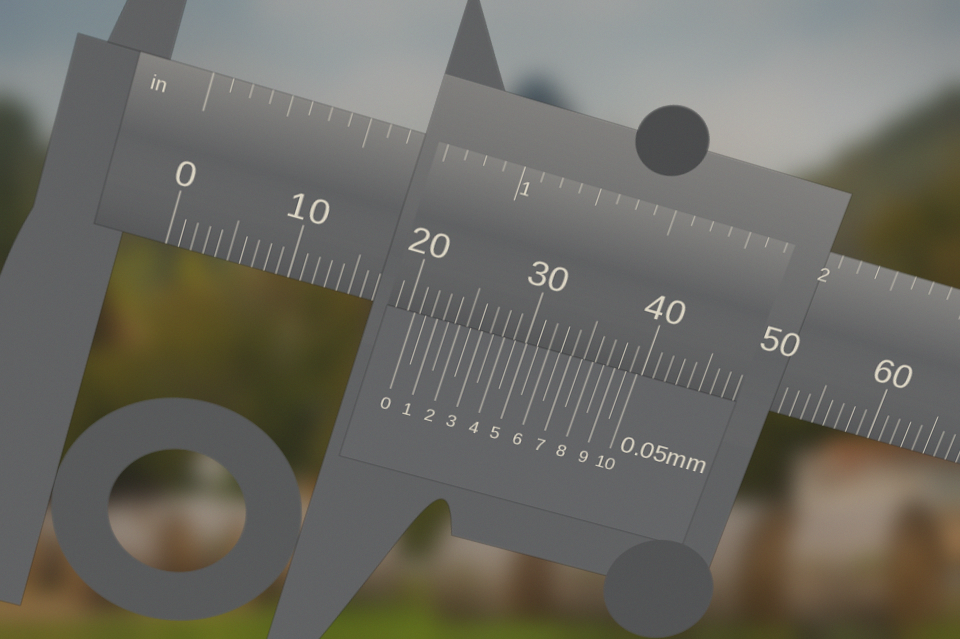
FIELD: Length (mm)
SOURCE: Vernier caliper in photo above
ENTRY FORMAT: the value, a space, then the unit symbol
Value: 20.6 mm
